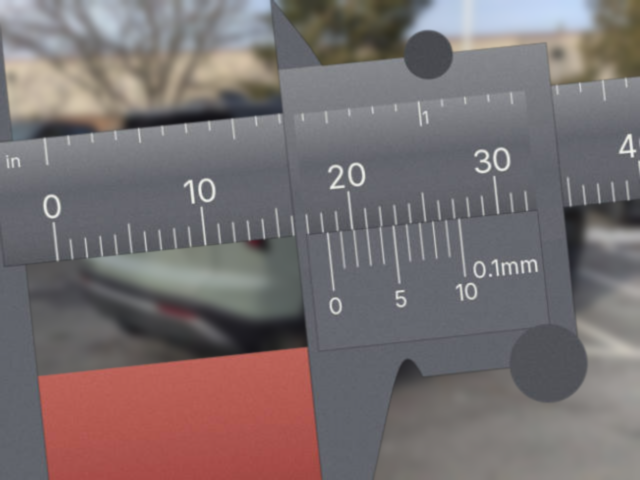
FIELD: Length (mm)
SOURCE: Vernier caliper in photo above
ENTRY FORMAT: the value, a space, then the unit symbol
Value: 18.3 mm
